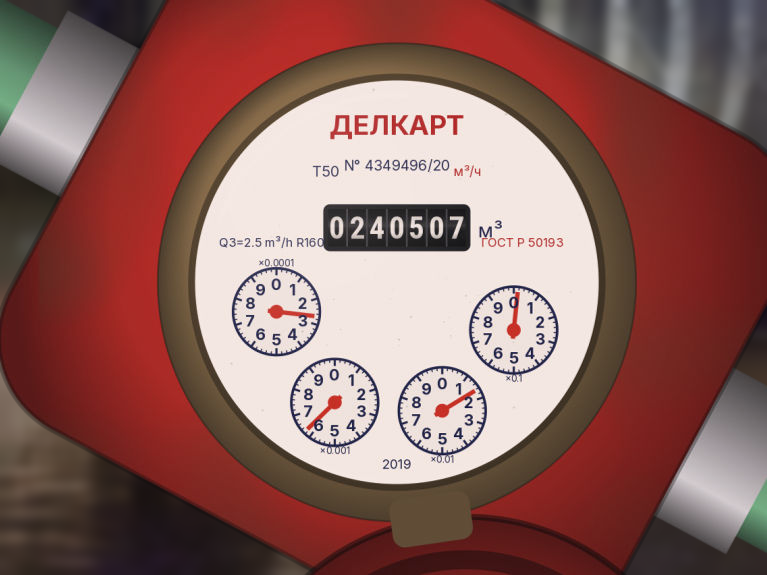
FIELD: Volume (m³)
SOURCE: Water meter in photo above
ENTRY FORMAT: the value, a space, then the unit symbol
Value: 240507.0162 m³
